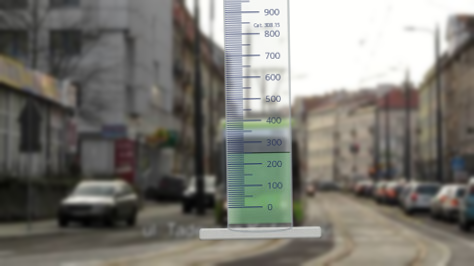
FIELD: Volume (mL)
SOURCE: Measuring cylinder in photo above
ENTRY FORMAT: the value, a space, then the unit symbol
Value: 250 mL
